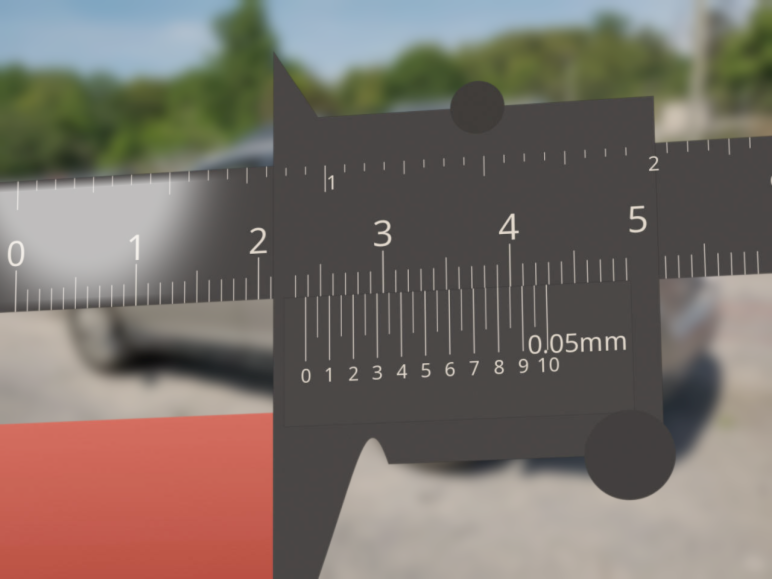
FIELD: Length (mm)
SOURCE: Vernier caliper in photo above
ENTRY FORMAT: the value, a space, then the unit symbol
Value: 23.8 mm
